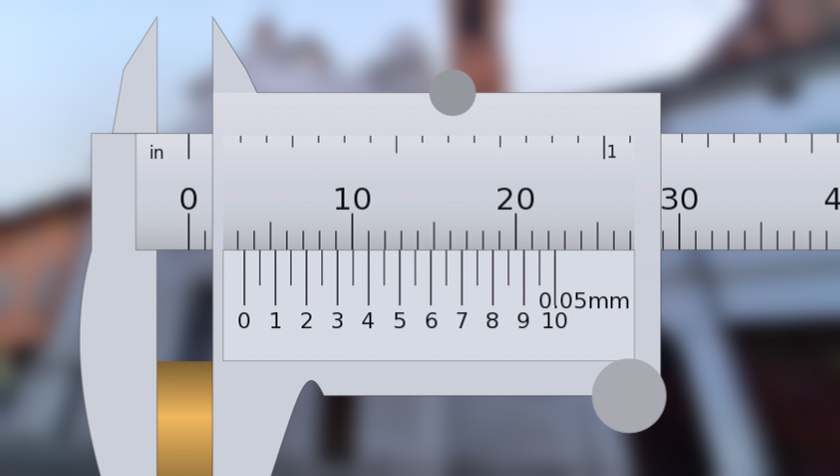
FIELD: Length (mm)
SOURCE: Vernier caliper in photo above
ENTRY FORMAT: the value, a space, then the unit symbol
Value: 3.4 mm
